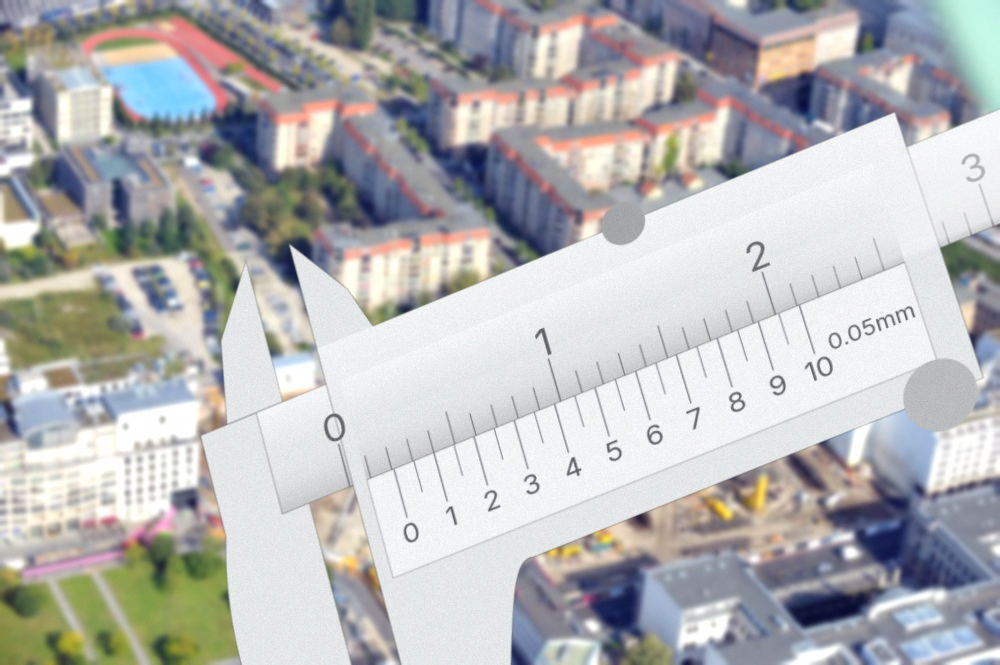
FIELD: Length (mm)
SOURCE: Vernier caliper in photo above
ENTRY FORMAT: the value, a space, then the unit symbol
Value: 2.1 mm
